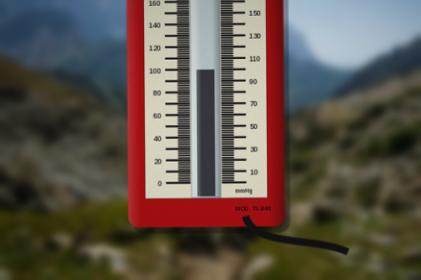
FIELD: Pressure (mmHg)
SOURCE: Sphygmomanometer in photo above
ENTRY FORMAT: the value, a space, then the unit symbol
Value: 100 mmHg
